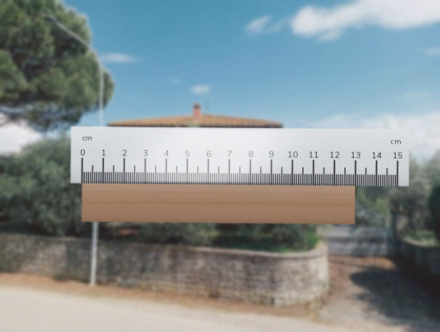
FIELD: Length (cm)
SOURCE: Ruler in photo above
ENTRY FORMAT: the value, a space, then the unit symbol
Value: 13 cm
